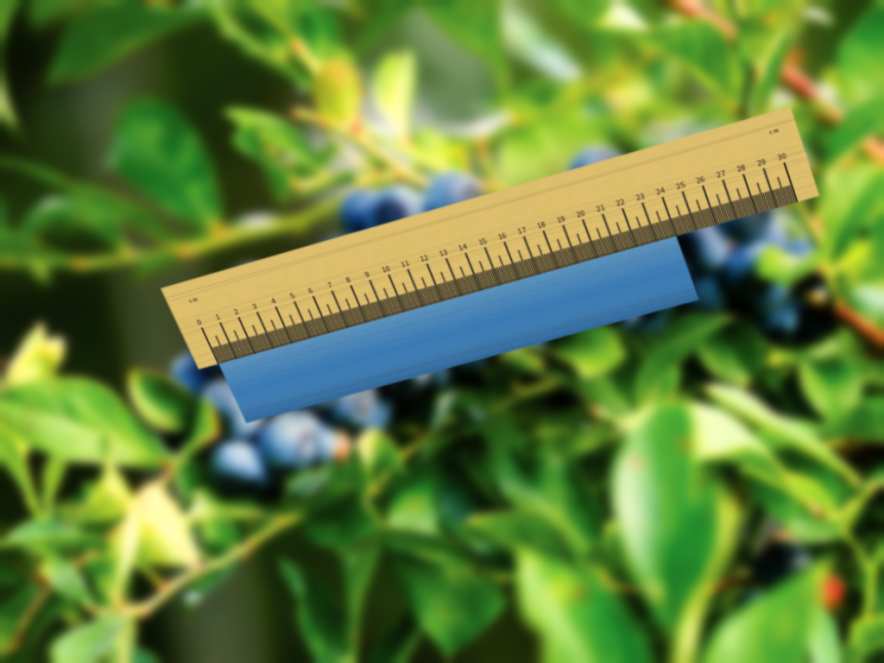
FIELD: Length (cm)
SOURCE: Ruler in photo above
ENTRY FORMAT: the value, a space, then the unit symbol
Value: 24 cm
